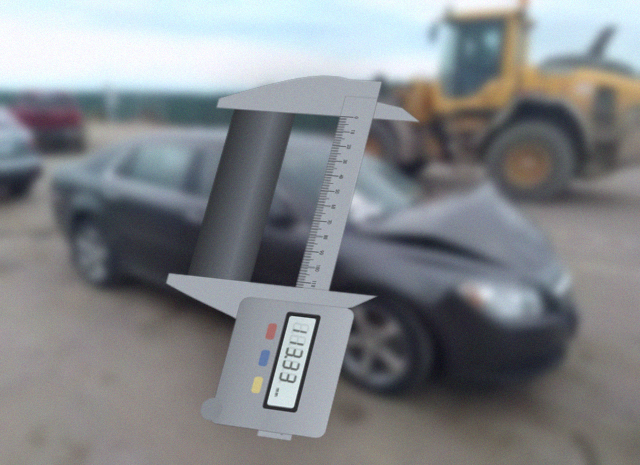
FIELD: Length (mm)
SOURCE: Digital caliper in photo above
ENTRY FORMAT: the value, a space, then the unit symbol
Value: 113.33 mm
